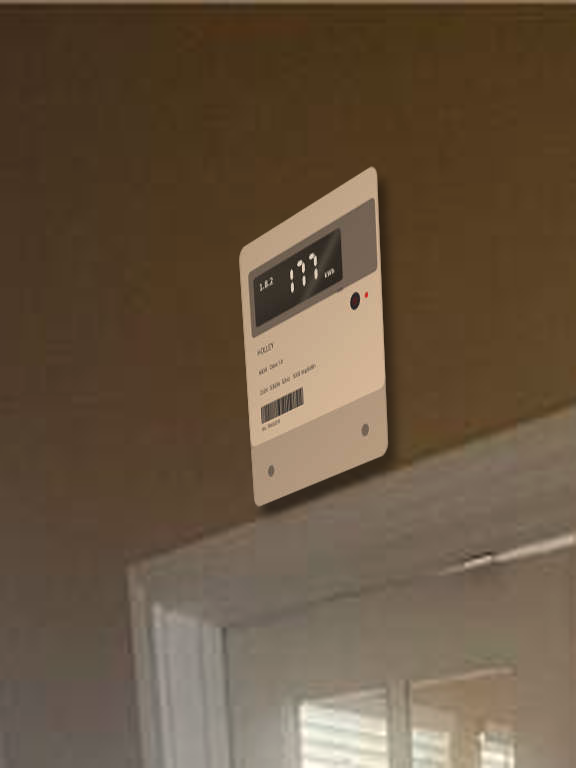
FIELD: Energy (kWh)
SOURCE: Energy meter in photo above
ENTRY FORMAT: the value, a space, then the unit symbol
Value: 177 kWh
